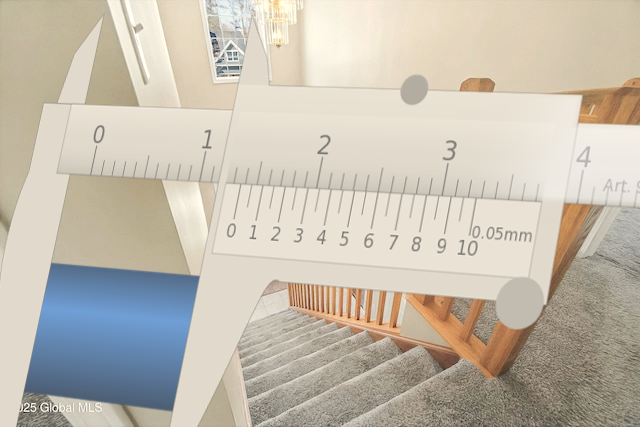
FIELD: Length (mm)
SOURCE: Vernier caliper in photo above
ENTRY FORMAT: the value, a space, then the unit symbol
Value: 13.6 mm
